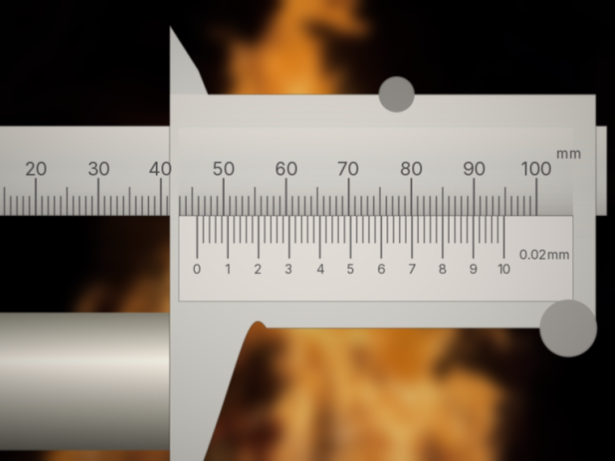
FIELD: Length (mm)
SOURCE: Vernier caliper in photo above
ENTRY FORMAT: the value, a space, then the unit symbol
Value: 45.8 mm
